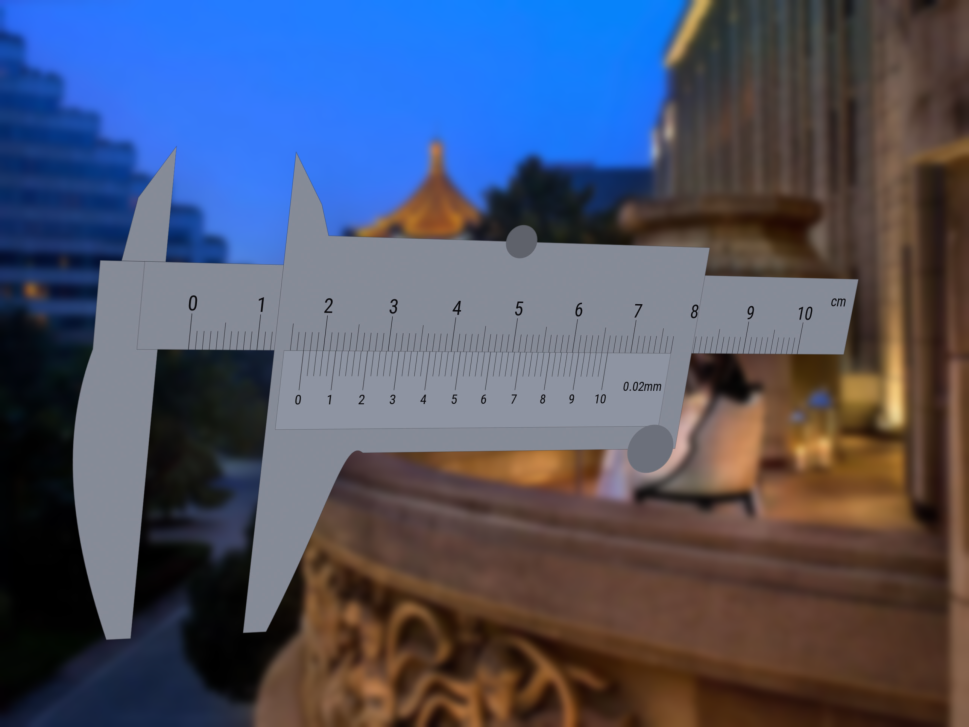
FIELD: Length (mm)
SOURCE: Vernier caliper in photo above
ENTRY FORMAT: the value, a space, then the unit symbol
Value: 17.0 mm
